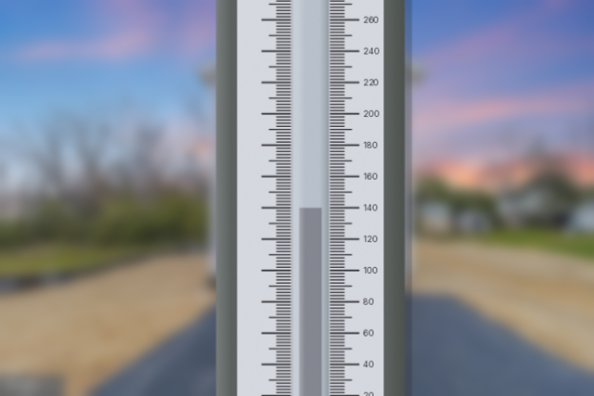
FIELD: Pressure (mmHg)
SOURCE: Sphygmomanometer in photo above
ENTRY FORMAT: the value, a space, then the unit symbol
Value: 140 mmHg
